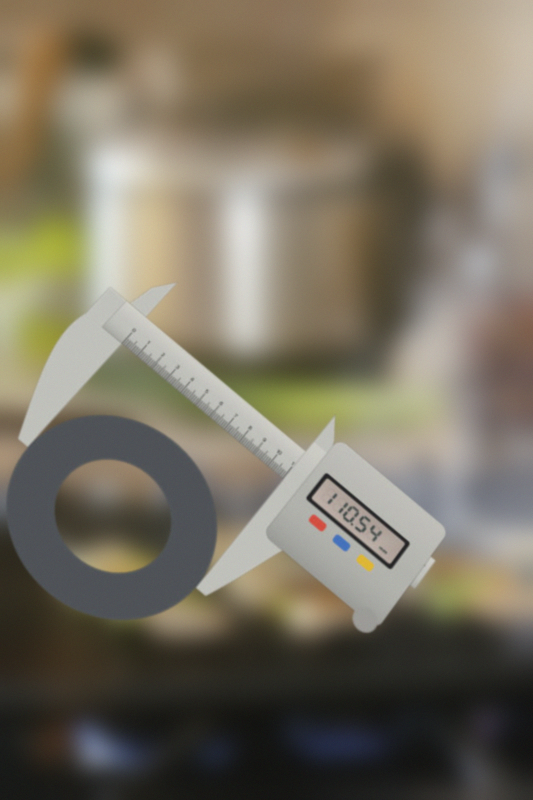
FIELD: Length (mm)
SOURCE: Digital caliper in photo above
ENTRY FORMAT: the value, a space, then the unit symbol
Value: 110.54 mm
